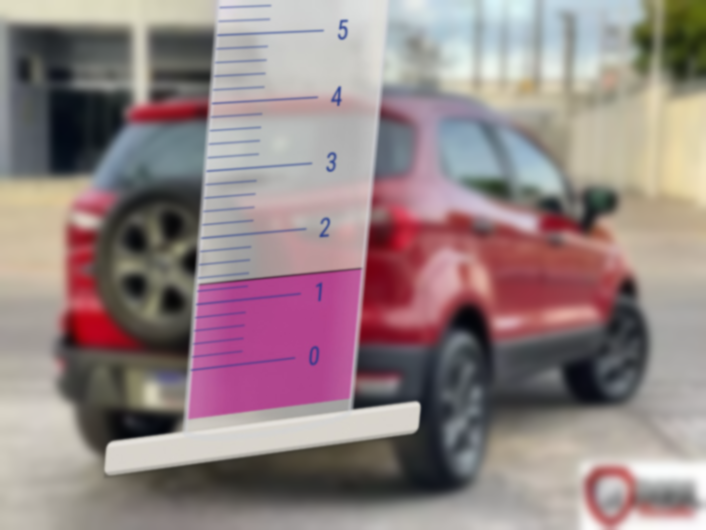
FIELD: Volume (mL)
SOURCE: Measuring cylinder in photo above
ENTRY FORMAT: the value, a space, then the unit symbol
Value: 1.3 mL
